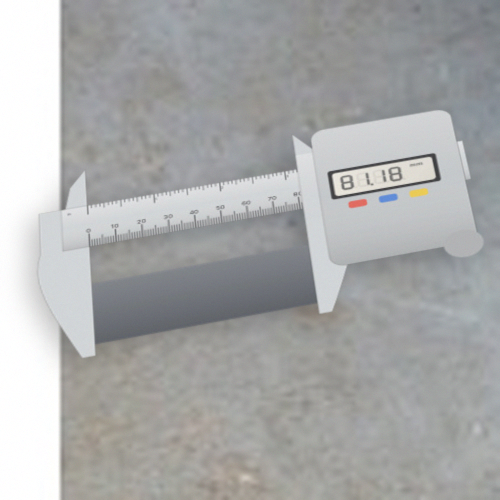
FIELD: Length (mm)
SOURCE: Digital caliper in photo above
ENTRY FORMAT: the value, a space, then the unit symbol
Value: 81.18 mm
